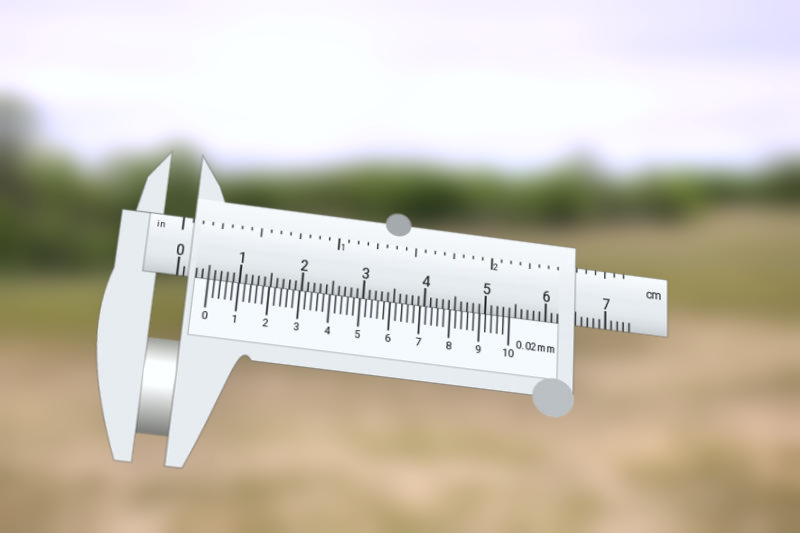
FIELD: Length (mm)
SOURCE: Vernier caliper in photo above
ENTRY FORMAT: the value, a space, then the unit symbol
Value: 5.0 mm
